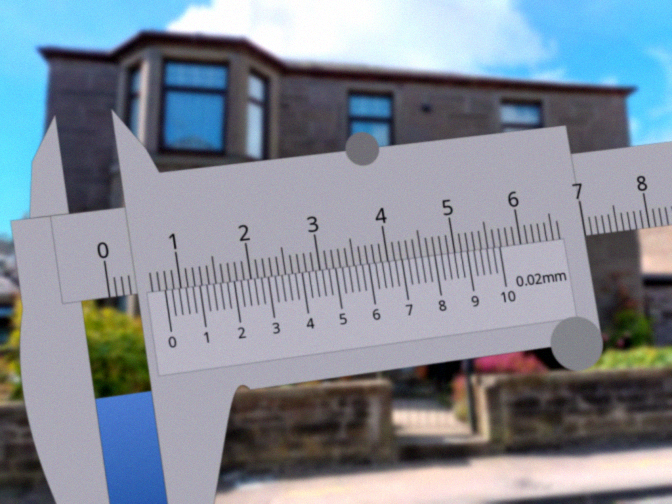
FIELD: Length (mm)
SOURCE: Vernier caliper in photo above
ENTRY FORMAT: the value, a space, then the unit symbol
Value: 7.8 mm
